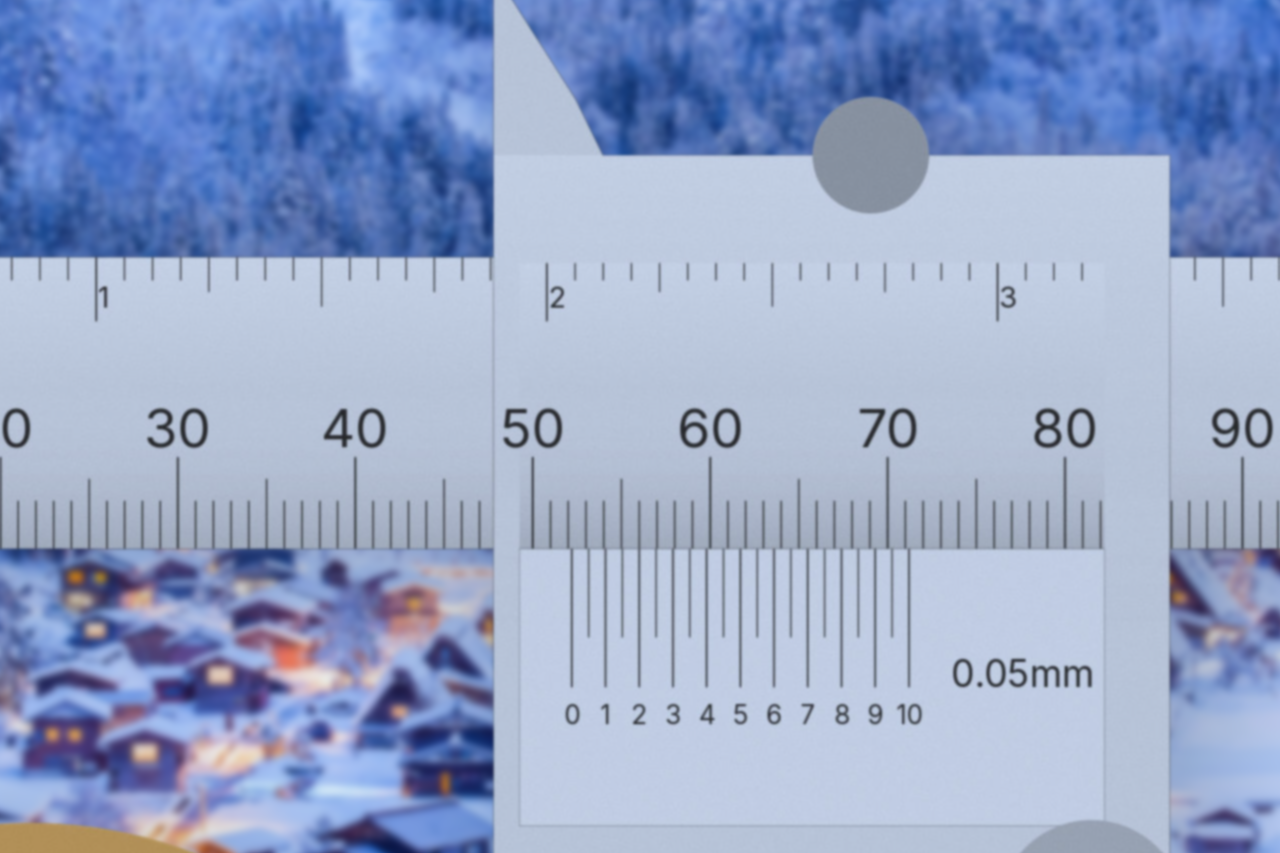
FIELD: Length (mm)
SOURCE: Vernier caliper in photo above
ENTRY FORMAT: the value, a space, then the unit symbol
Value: 52.2 mm
